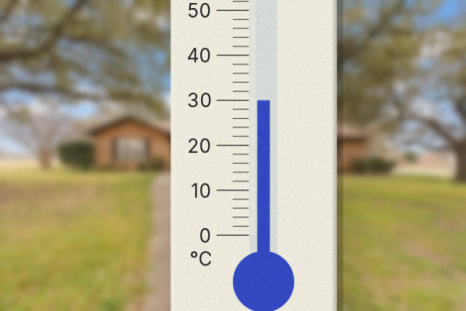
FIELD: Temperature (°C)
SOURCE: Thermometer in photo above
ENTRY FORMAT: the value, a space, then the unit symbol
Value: 30 °C
